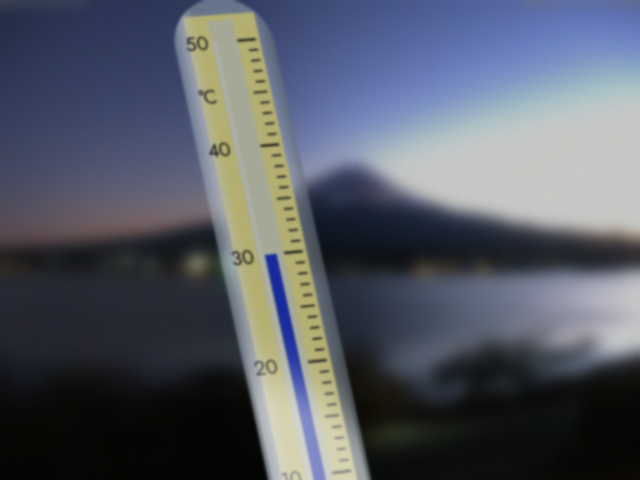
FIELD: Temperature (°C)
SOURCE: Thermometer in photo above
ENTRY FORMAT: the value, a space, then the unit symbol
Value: 30 °C
